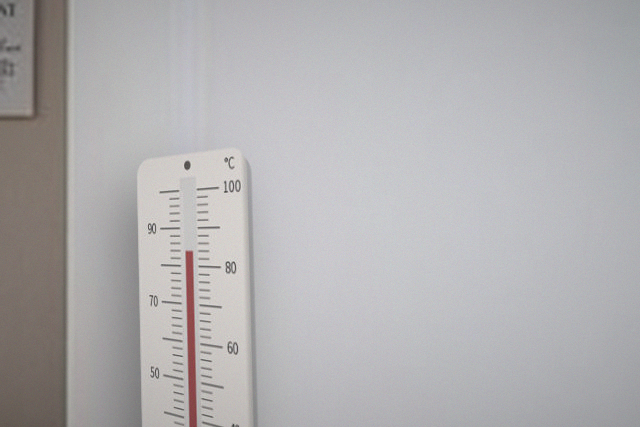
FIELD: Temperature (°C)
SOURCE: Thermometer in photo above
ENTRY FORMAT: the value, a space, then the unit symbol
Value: 84 °C
